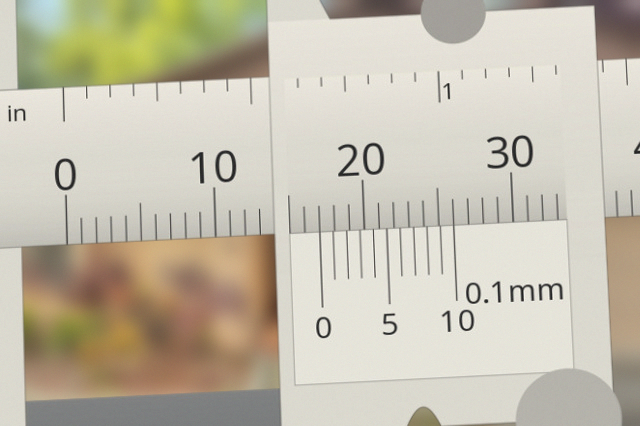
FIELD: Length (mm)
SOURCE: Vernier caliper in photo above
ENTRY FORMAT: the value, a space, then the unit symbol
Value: 17.0 mm
